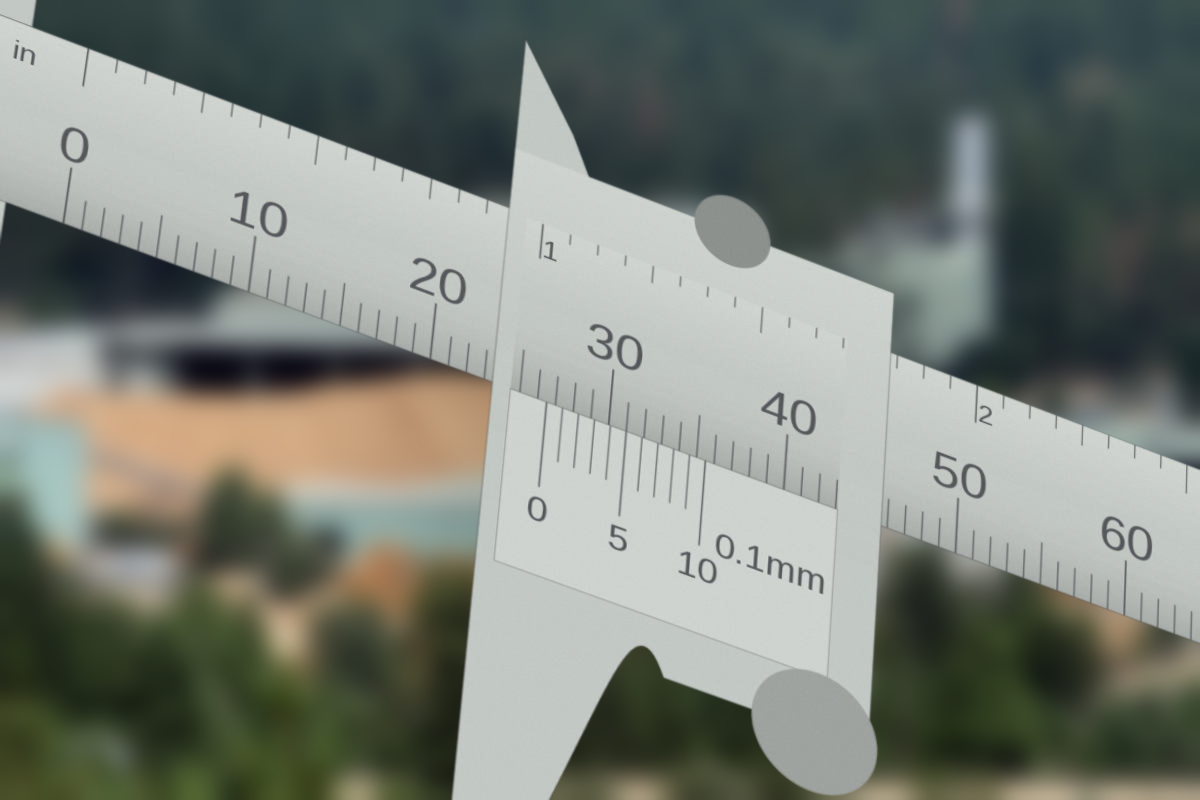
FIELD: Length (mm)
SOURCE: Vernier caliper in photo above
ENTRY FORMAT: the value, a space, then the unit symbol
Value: 26.5 mm
